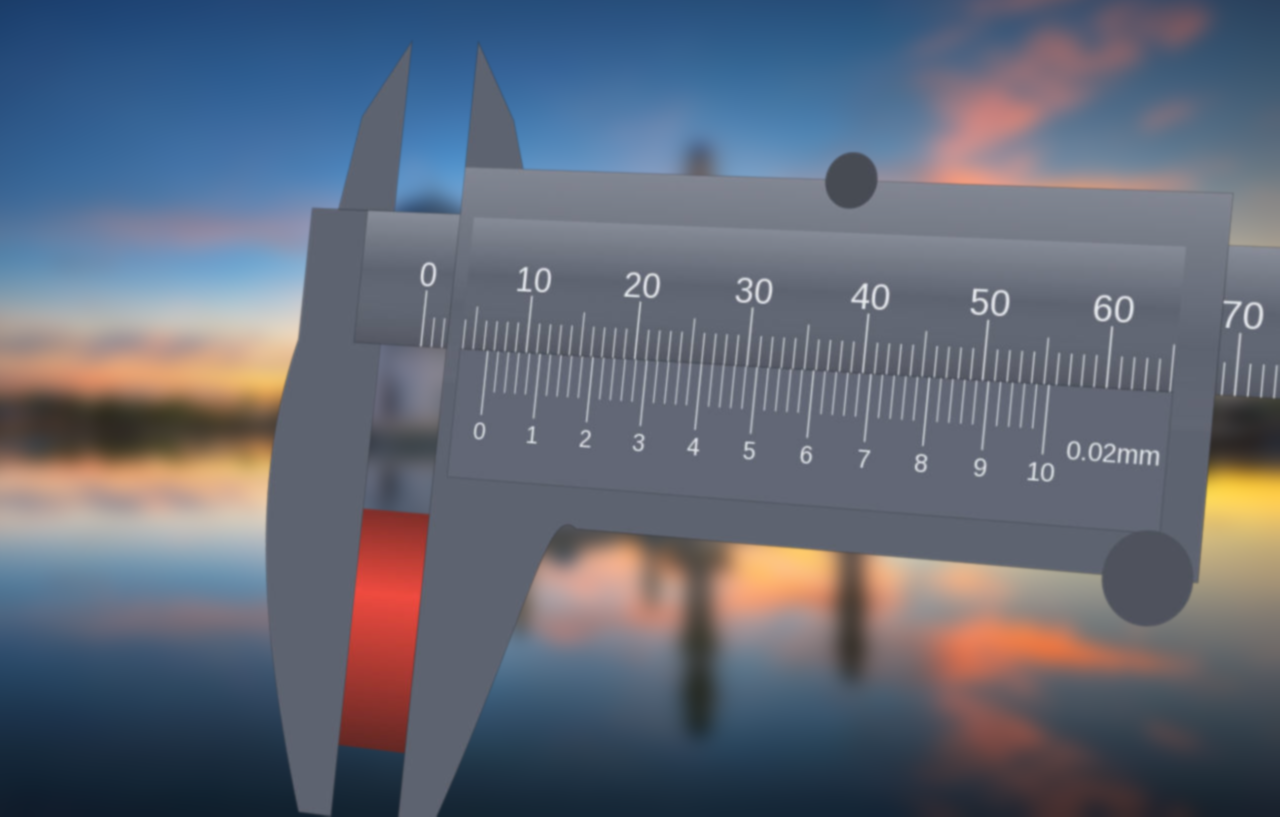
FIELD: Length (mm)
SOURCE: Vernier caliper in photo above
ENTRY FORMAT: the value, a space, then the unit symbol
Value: 6.4 mm
